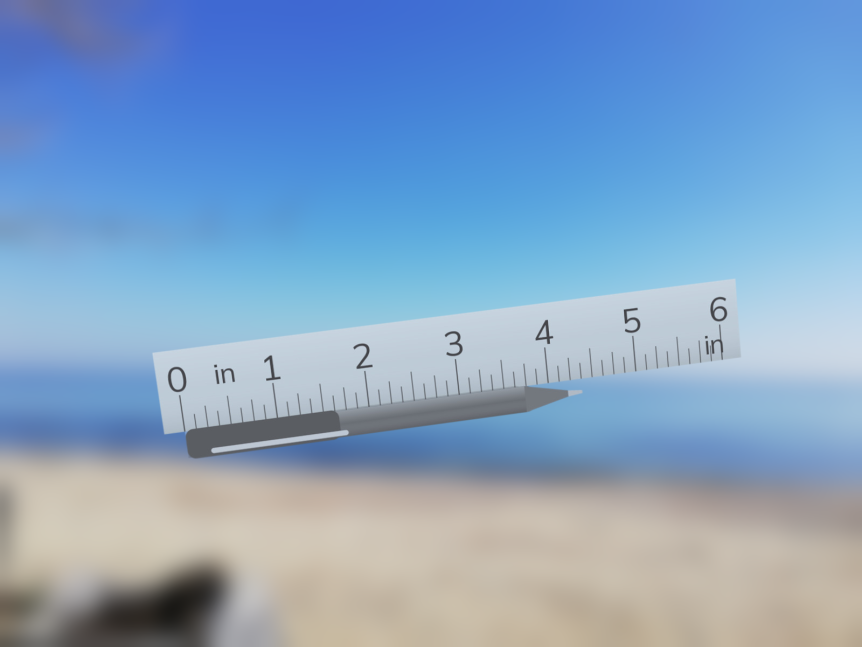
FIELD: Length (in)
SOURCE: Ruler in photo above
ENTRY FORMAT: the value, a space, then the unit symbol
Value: 4.375 in
